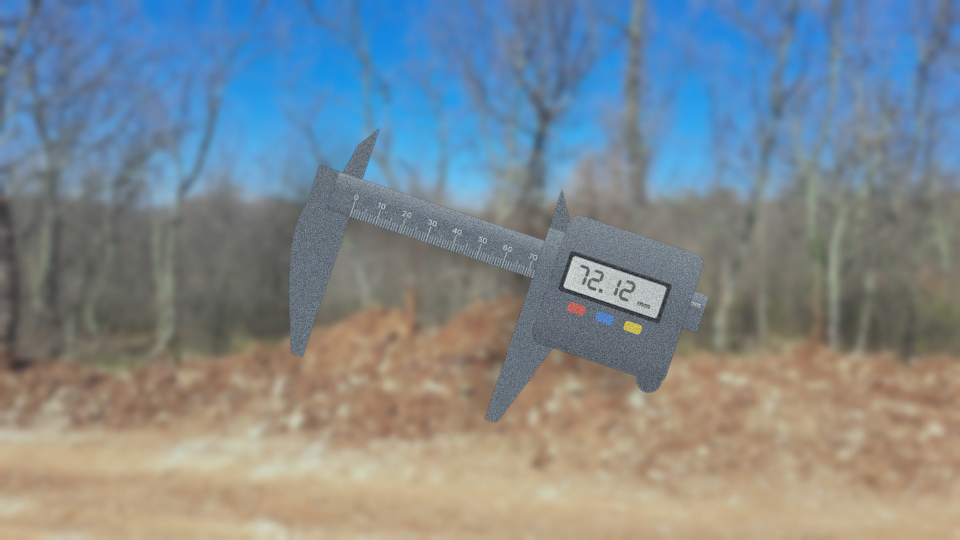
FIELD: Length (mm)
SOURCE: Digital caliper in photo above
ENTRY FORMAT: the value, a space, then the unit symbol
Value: 72.12 mm
